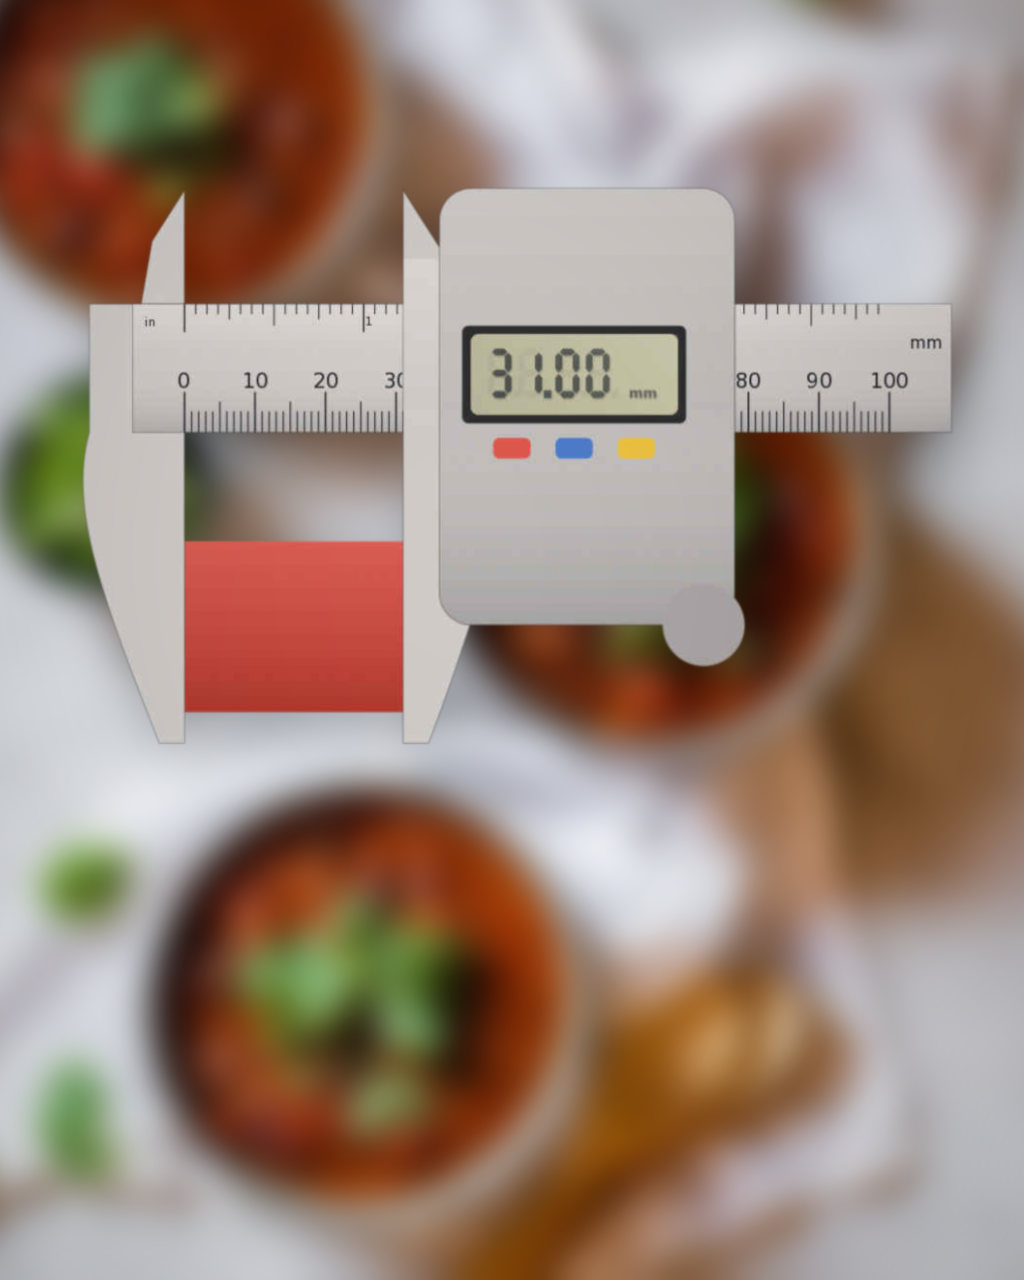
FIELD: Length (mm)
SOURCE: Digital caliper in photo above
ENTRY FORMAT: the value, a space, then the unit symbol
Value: 31.00 mm
